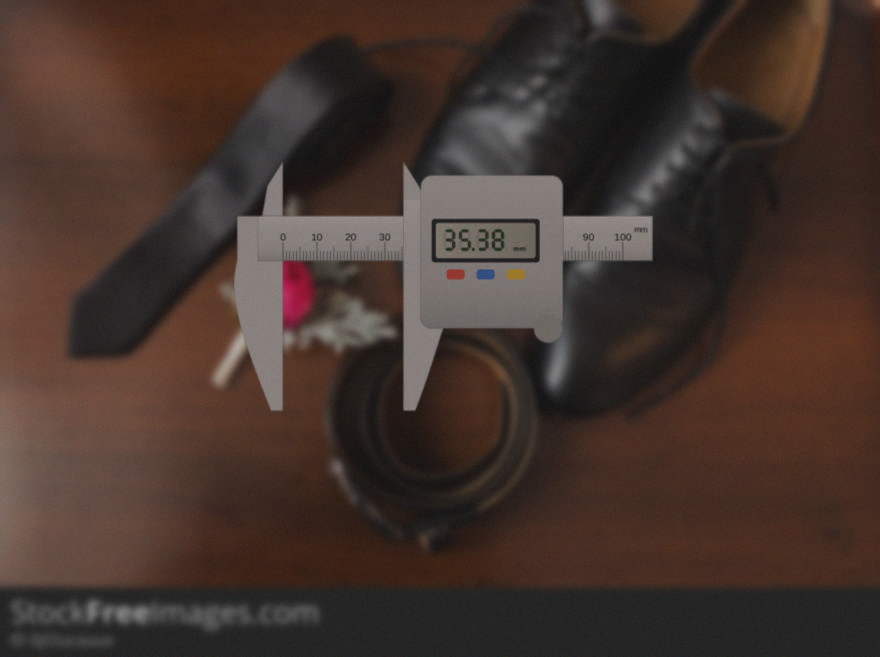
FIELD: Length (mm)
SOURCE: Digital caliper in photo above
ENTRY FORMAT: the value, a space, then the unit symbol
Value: 35.38 mm
